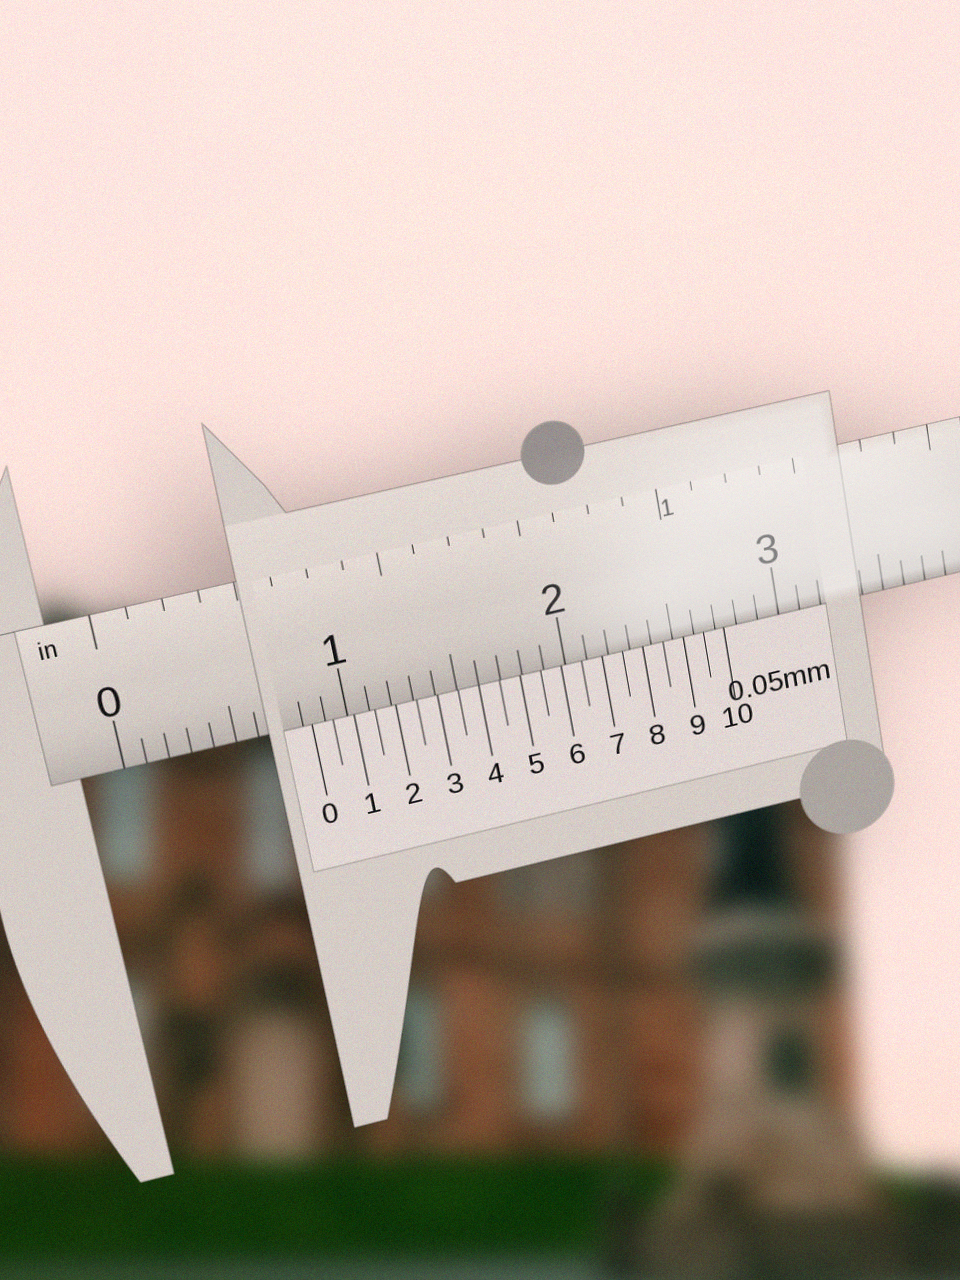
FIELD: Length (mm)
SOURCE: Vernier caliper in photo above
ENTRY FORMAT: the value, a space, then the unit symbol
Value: 8.4 mm
